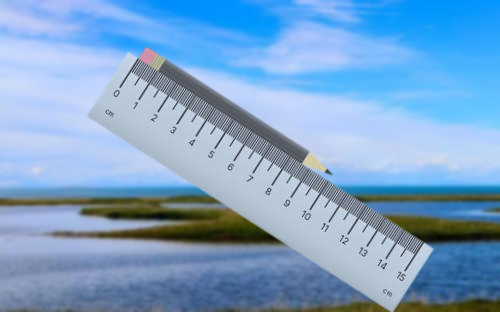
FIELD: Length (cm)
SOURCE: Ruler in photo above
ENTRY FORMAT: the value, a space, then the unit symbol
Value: 10 cm
